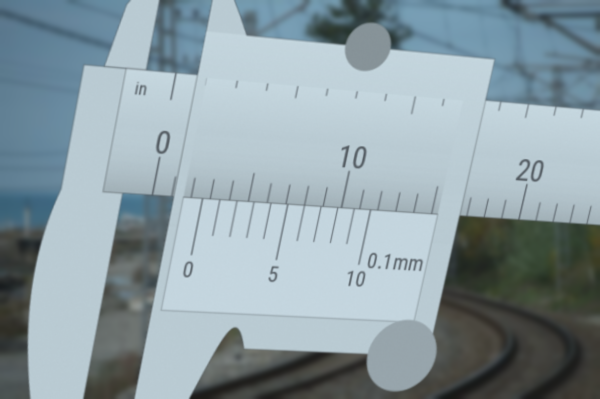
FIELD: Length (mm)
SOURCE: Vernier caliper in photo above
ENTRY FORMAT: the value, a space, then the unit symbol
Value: 2.6 mm
